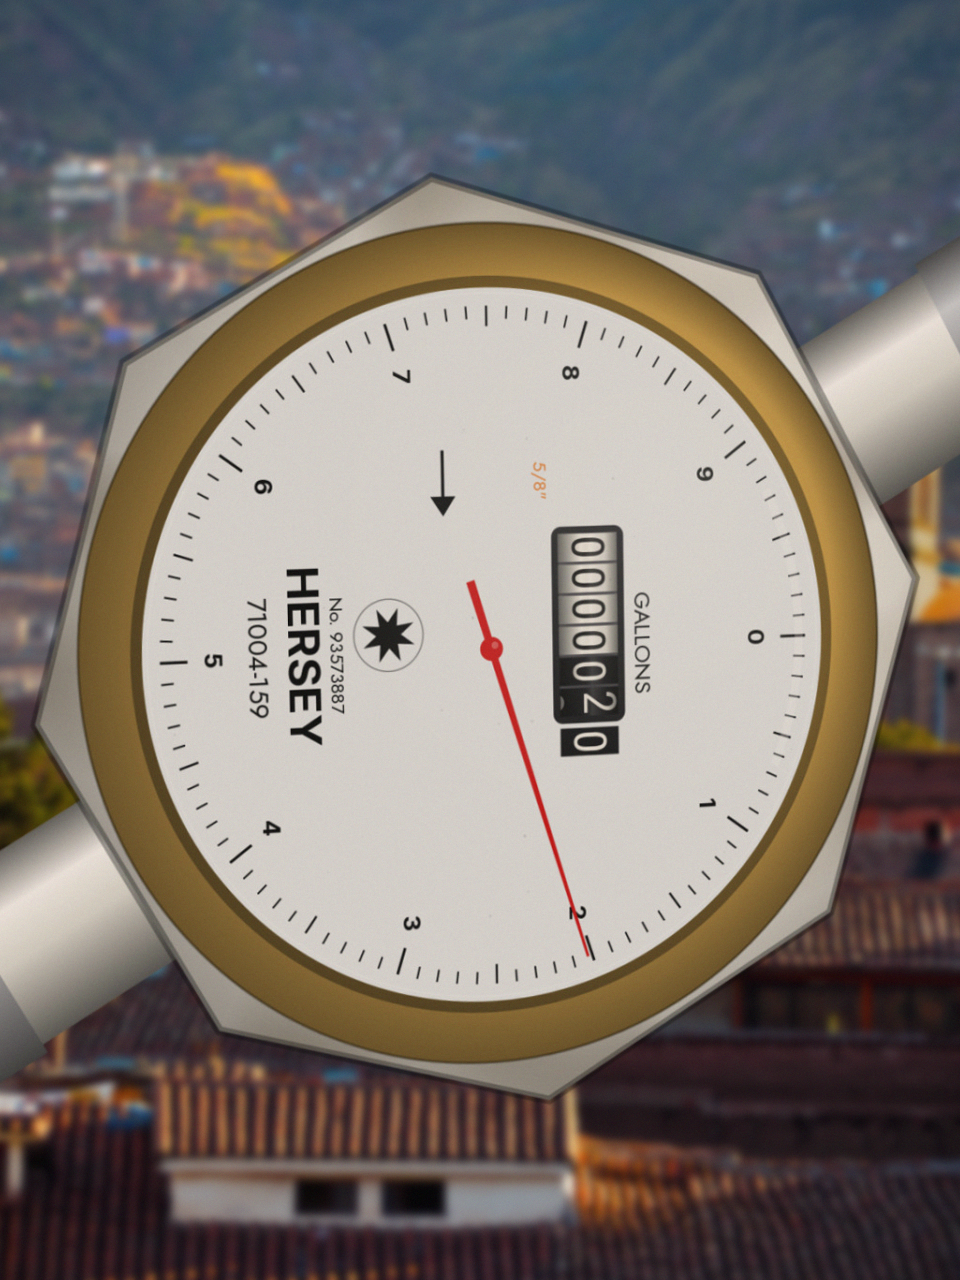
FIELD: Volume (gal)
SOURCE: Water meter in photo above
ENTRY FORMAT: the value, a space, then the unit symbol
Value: 22.0 gal
